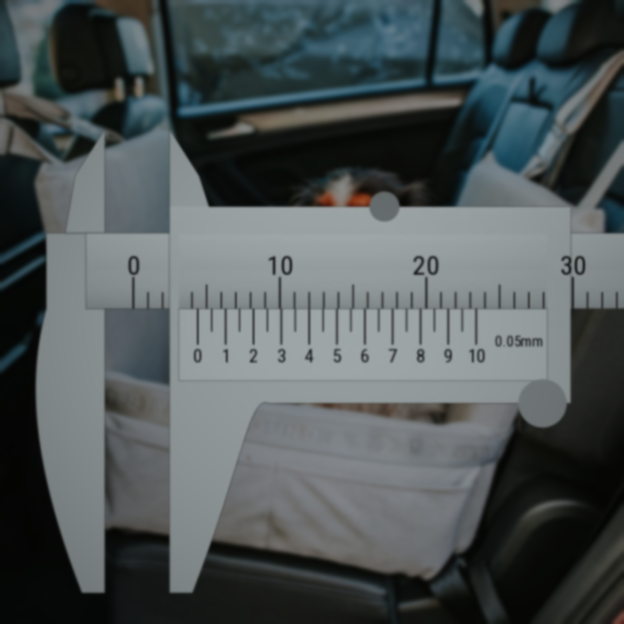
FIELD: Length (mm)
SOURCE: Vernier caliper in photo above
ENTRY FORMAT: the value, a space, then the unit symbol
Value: 4.4 mm
